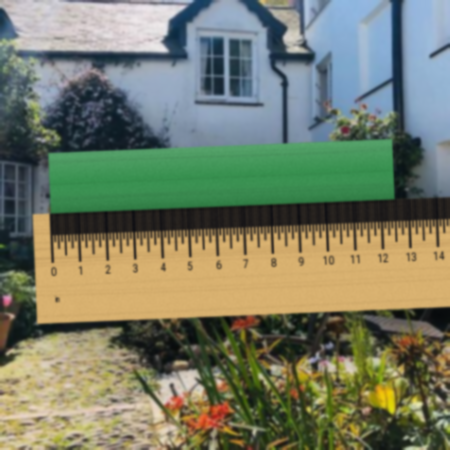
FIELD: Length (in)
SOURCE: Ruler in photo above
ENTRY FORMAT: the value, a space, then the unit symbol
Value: 12.5 in
